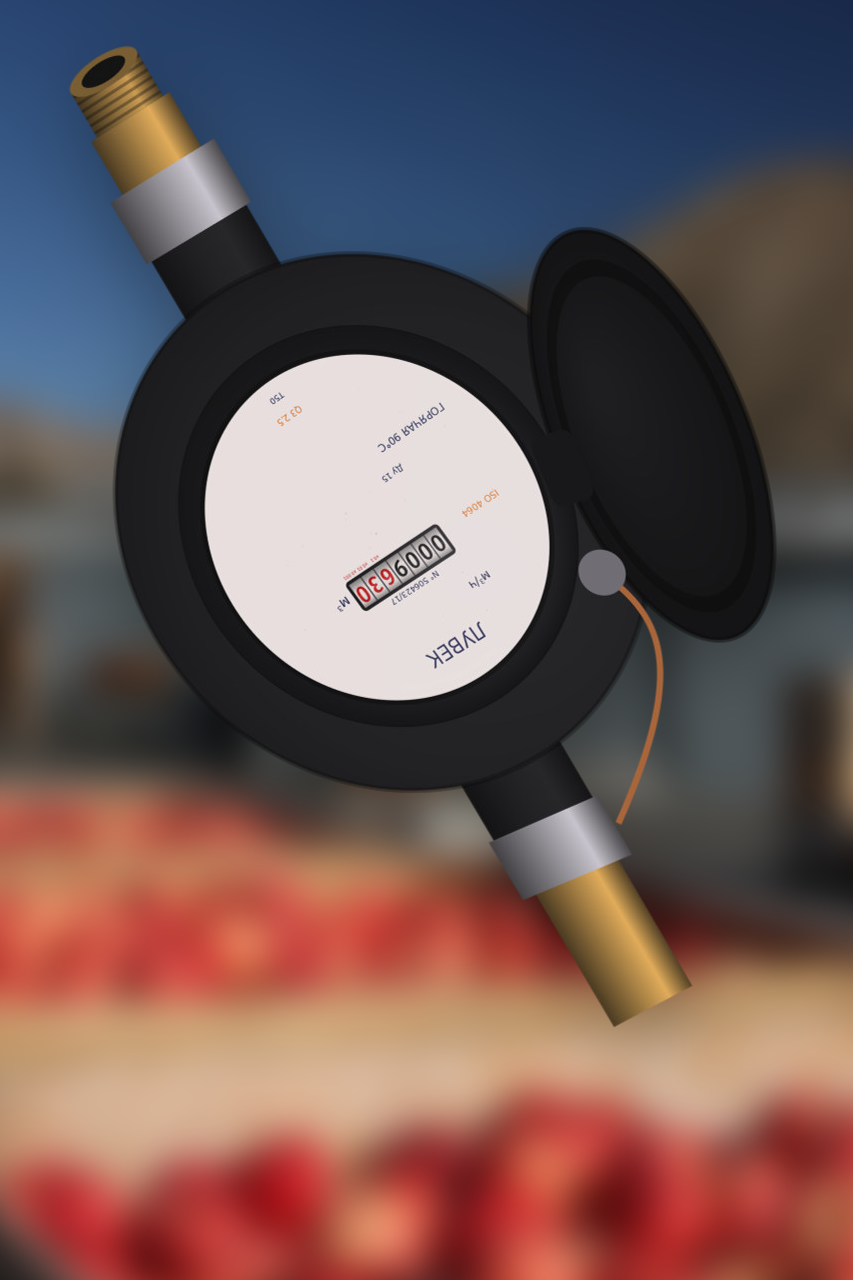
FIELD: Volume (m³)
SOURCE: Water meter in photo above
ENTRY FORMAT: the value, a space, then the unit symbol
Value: 9.630 m³
